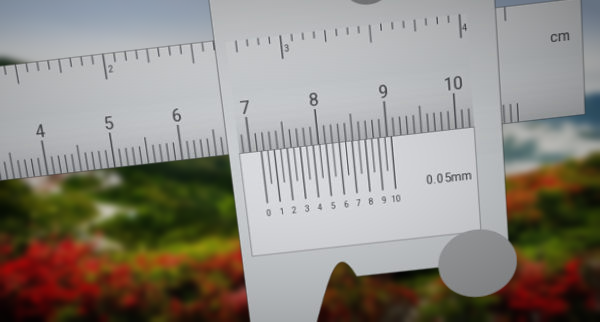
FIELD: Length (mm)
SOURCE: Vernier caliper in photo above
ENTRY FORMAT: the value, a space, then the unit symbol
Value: 71.6 mm
